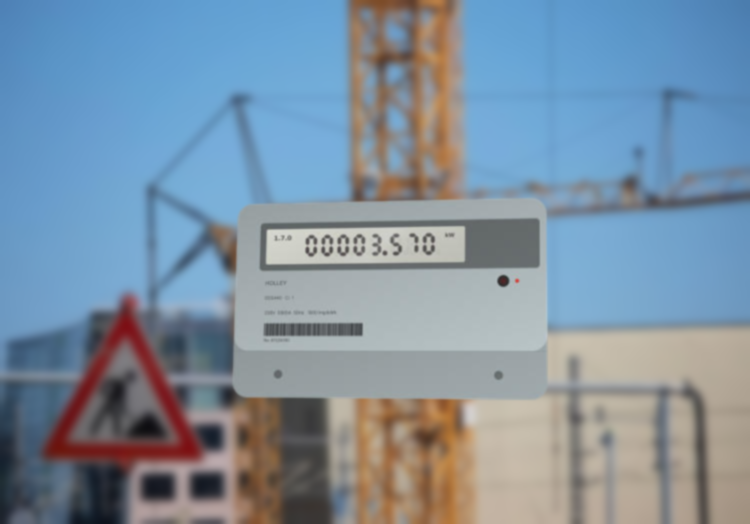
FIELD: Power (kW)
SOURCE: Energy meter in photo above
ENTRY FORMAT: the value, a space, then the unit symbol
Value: 3.570 kW
